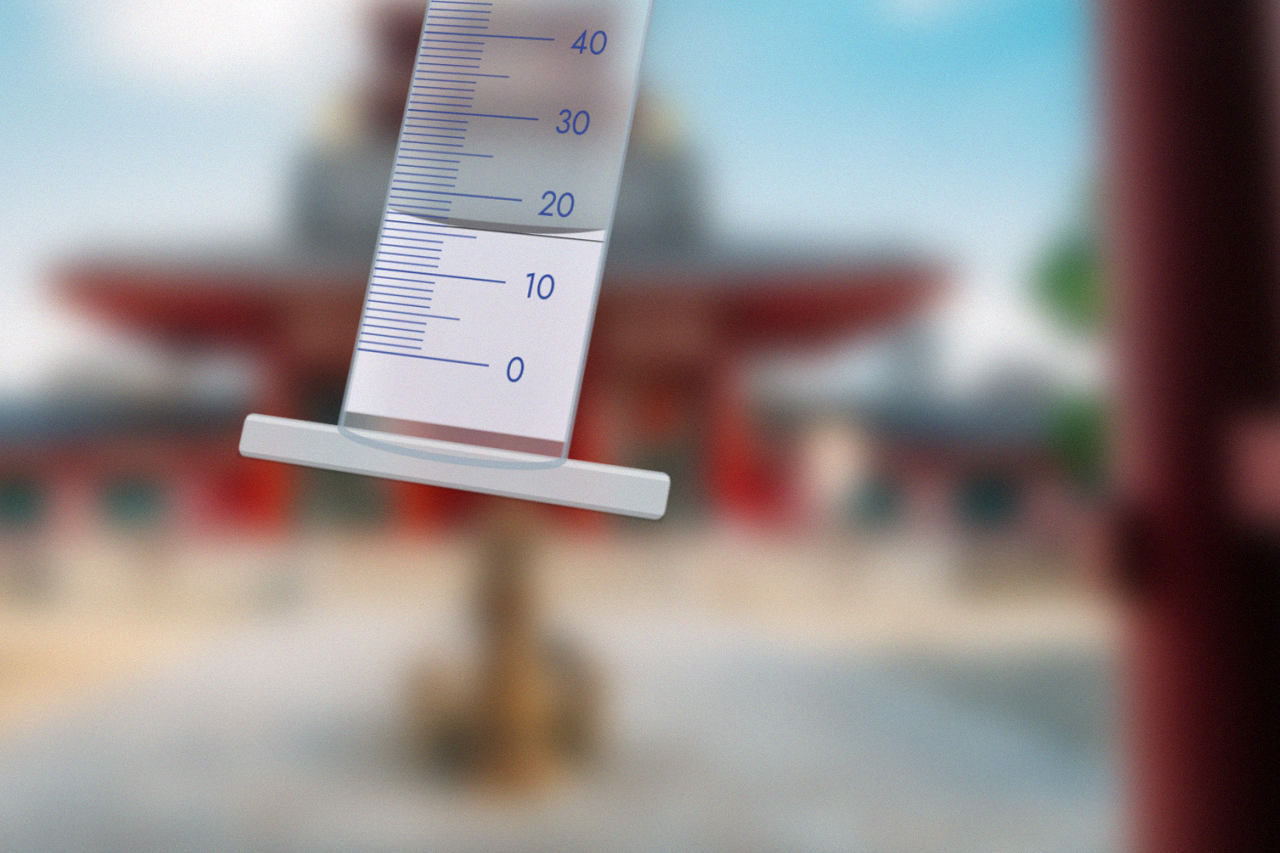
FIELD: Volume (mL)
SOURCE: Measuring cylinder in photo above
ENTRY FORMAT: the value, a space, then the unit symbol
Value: 16 mL
